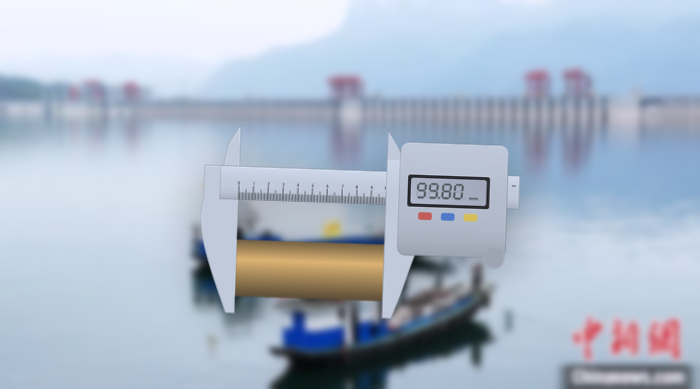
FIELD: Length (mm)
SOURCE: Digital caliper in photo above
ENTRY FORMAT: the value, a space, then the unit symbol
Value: 99.80 mm
